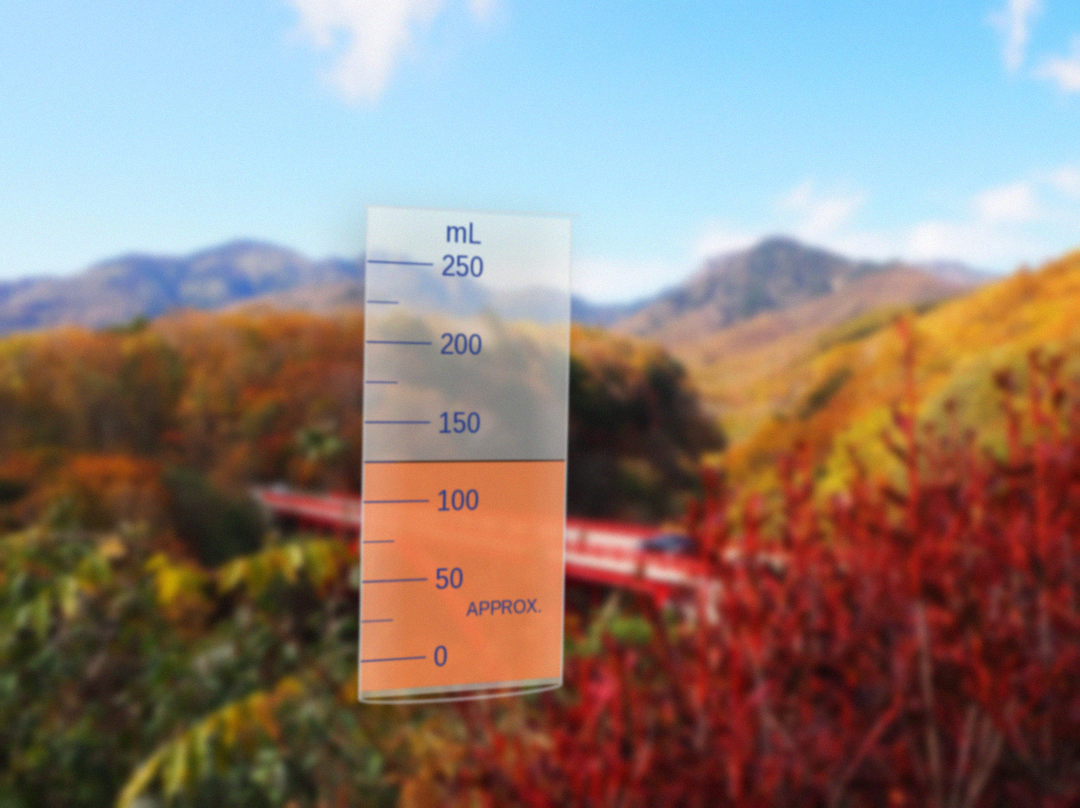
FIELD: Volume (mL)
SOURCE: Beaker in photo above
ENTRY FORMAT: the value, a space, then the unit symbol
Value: 125 mL
